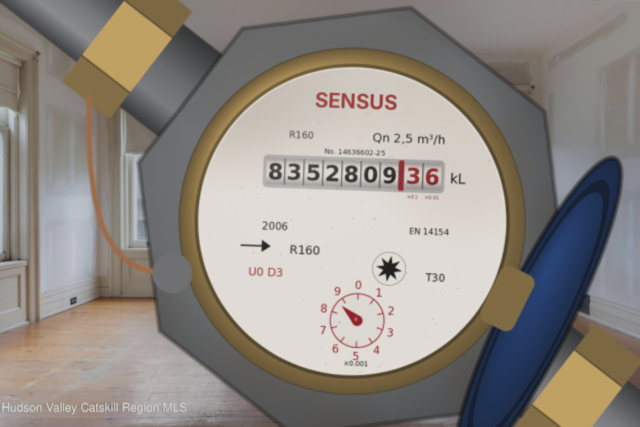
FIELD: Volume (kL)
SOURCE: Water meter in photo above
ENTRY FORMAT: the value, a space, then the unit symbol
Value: 8352809.368 kL
